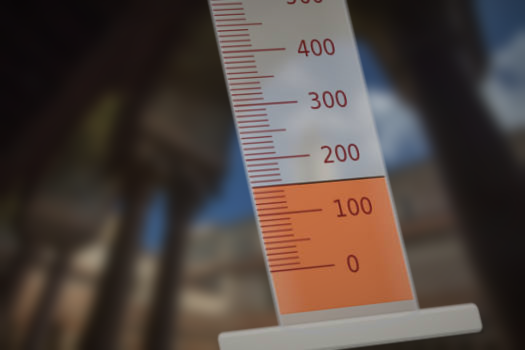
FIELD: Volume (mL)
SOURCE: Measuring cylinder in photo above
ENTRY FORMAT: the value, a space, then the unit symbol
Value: 150 mL
